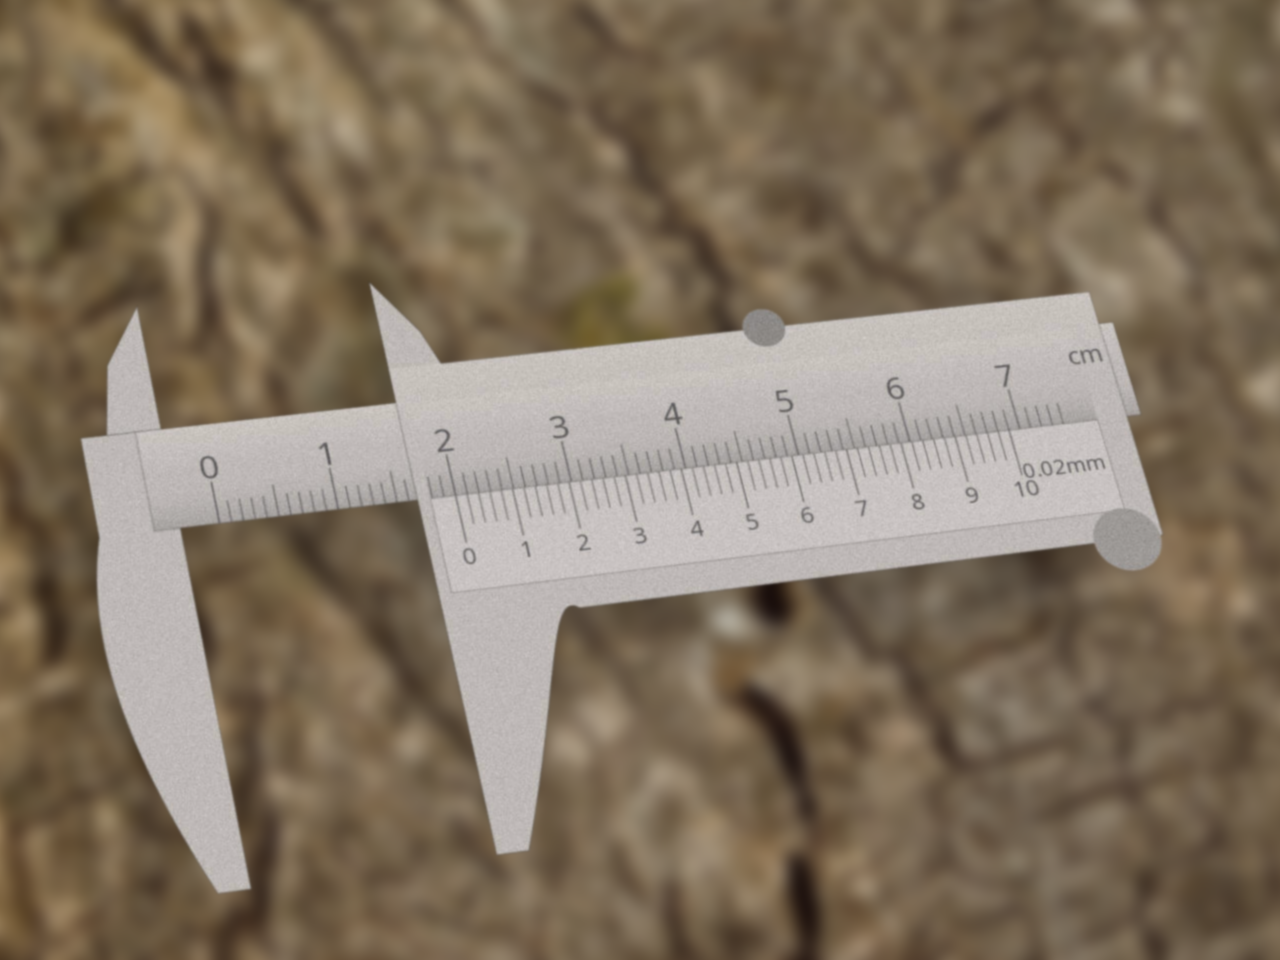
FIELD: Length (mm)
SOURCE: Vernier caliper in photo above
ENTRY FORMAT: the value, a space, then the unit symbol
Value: 20.0 mm
